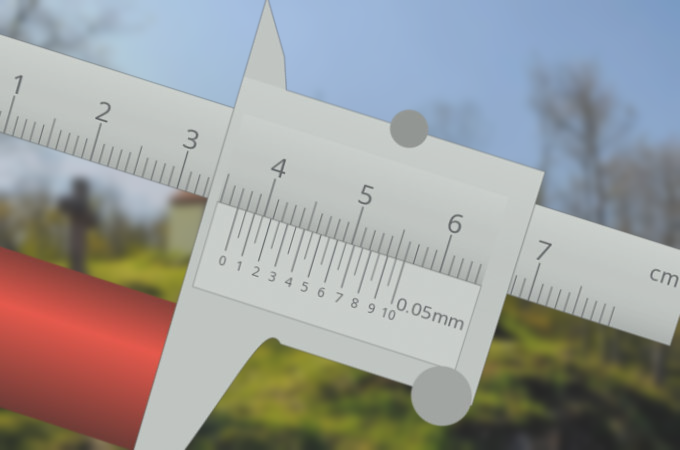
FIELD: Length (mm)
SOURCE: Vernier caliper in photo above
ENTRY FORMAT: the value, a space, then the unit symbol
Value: 37.0 mm
